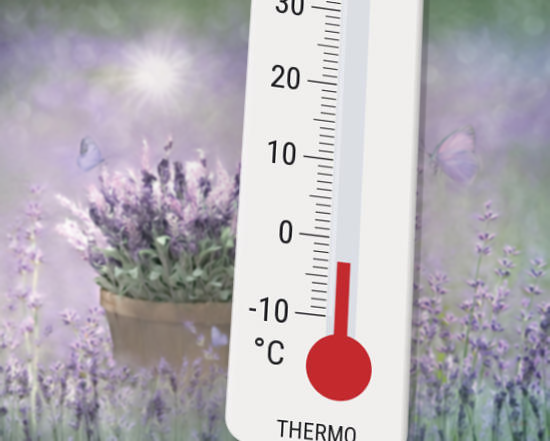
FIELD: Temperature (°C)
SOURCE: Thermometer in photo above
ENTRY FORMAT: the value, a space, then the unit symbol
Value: -3 °C
